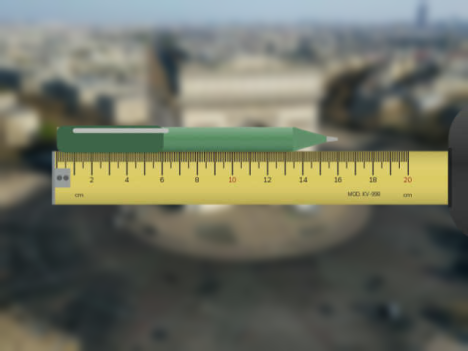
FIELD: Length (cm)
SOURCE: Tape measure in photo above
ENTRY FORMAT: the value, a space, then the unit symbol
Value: 16 cm
